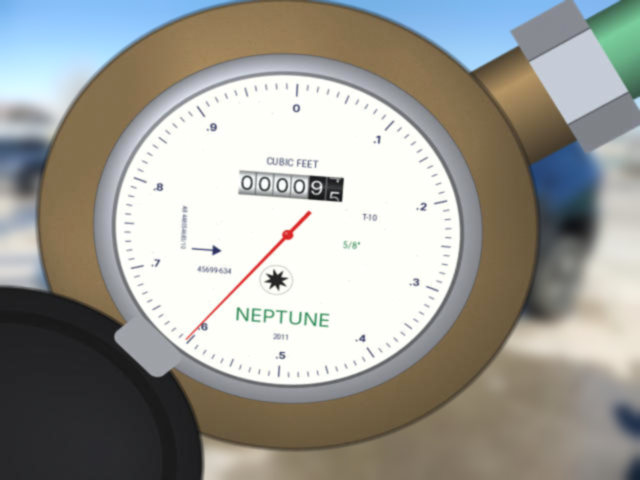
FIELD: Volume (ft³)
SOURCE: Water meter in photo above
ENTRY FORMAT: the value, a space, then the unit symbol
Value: 94.60 ft³
